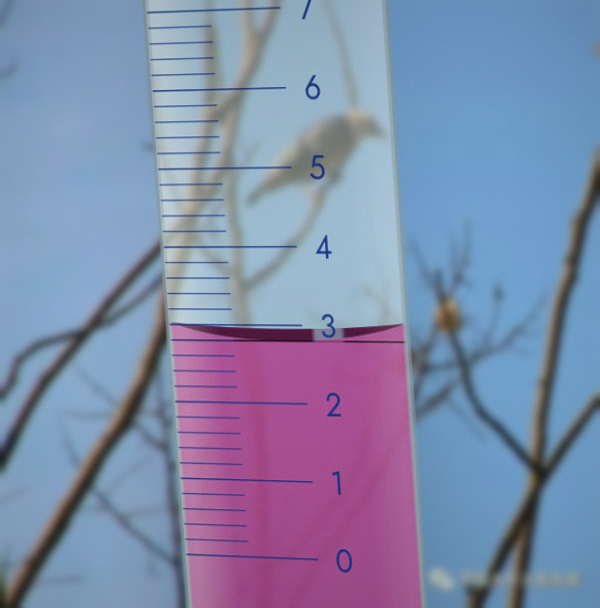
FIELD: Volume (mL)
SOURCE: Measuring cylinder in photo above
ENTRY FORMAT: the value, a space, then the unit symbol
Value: 2.8 mL
